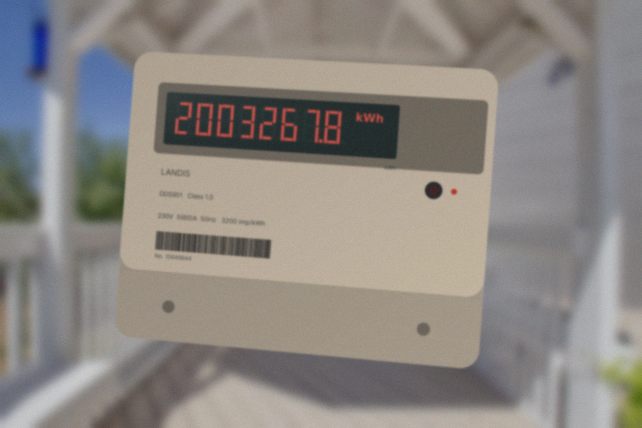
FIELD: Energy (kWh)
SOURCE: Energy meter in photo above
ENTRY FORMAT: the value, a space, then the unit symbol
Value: 2003267.8 kWh
